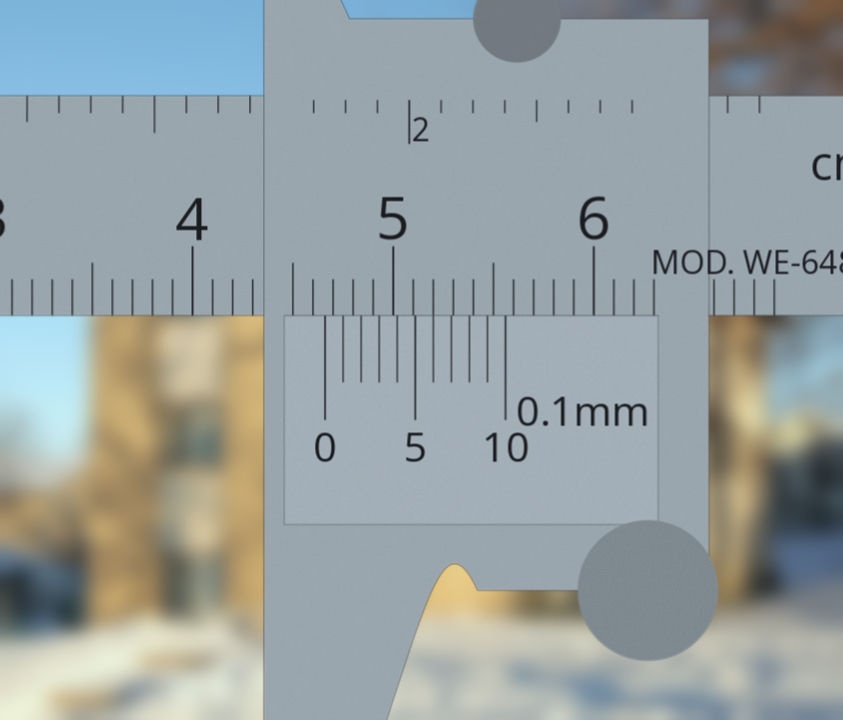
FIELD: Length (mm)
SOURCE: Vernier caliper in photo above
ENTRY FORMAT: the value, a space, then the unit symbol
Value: 46.6 mm
